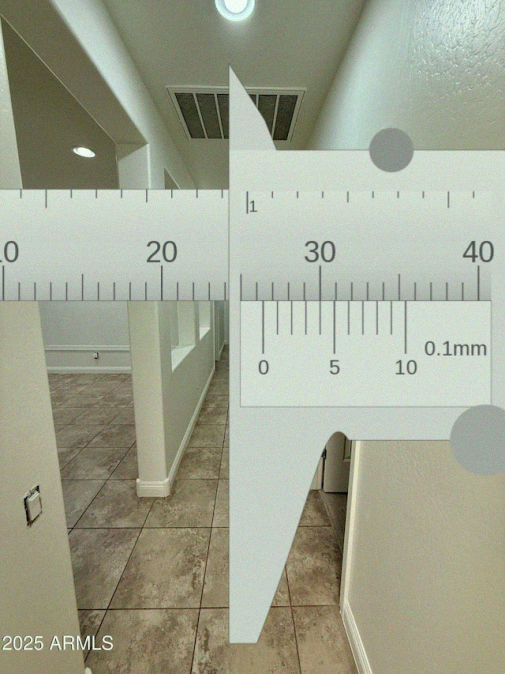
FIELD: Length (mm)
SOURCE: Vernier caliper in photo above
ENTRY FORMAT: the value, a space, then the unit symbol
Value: 26.4 mm
